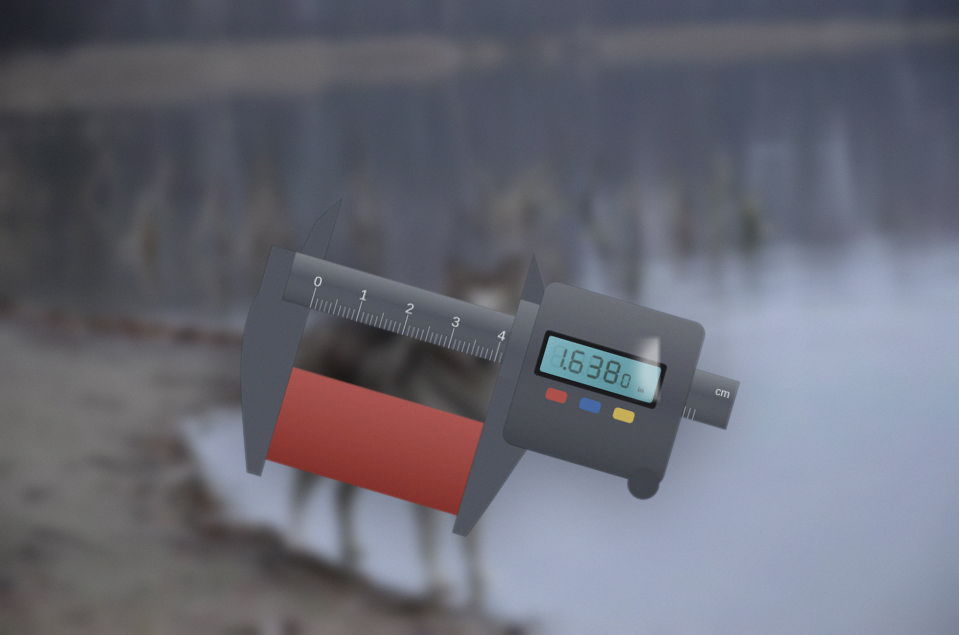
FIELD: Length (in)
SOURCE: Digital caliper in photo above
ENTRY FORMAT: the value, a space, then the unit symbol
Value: 1.6380 in
